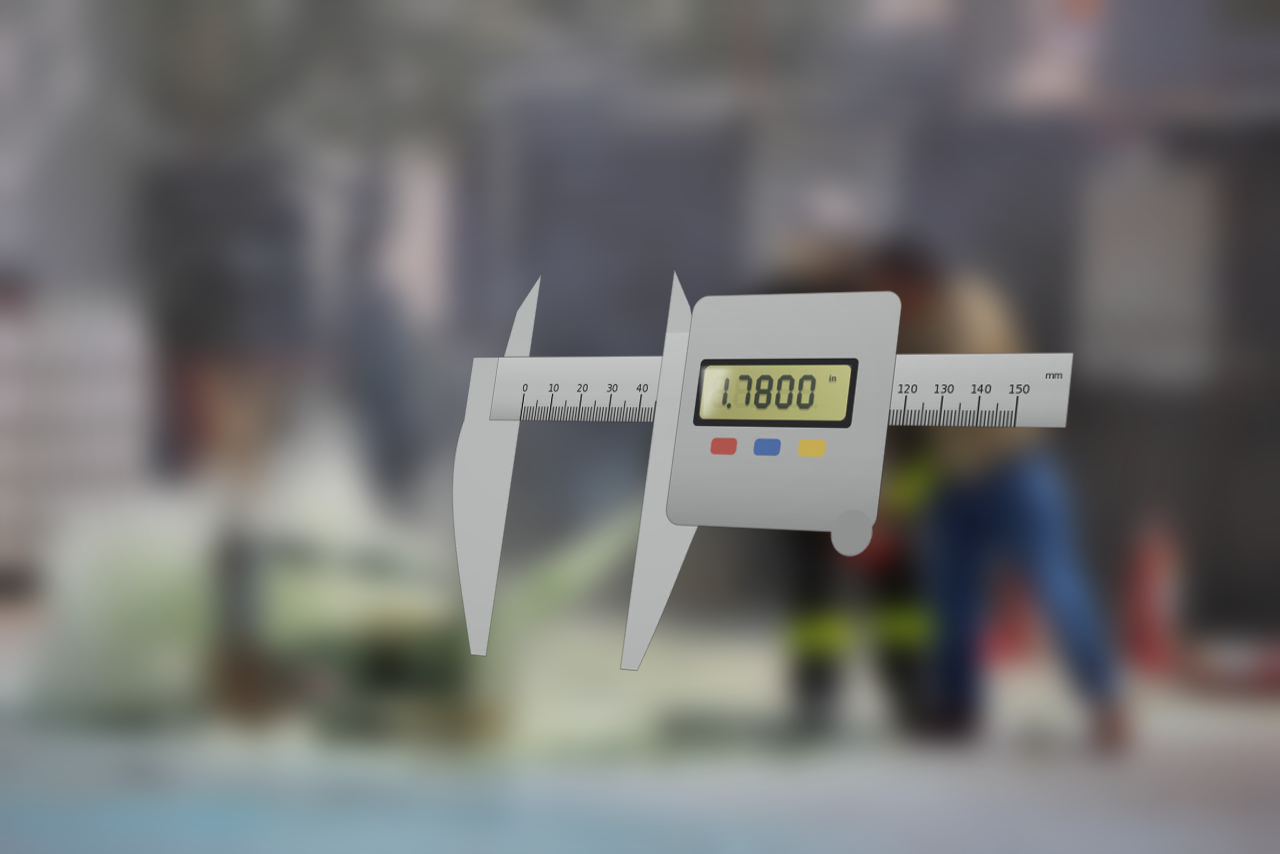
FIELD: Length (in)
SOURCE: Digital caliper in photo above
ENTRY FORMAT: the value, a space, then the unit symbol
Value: 1.7800 in
